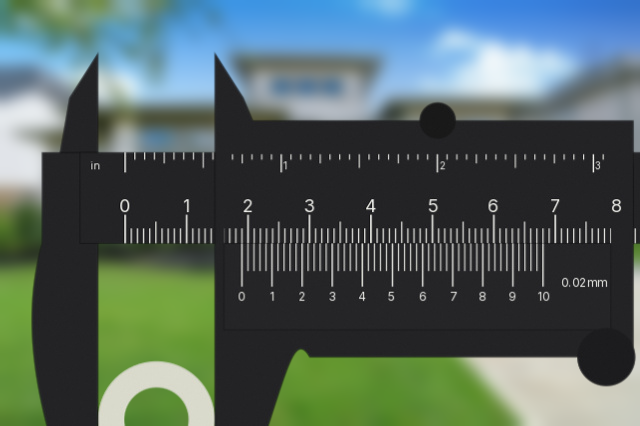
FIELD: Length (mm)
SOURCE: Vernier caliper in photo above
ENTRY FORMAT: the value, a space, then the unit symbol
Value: 19.0 mm
